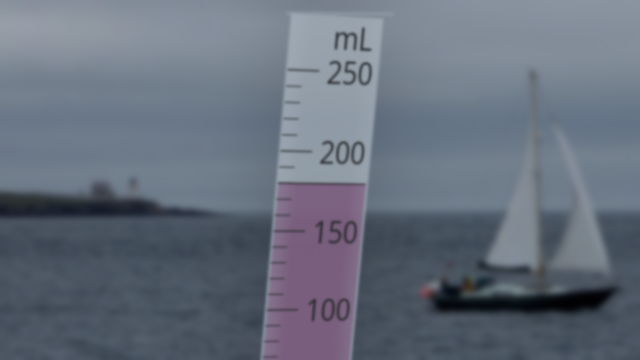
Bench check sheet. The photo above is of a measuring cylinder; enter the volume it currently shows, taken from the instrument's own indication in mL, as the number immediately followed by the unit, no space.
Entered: 180mL
